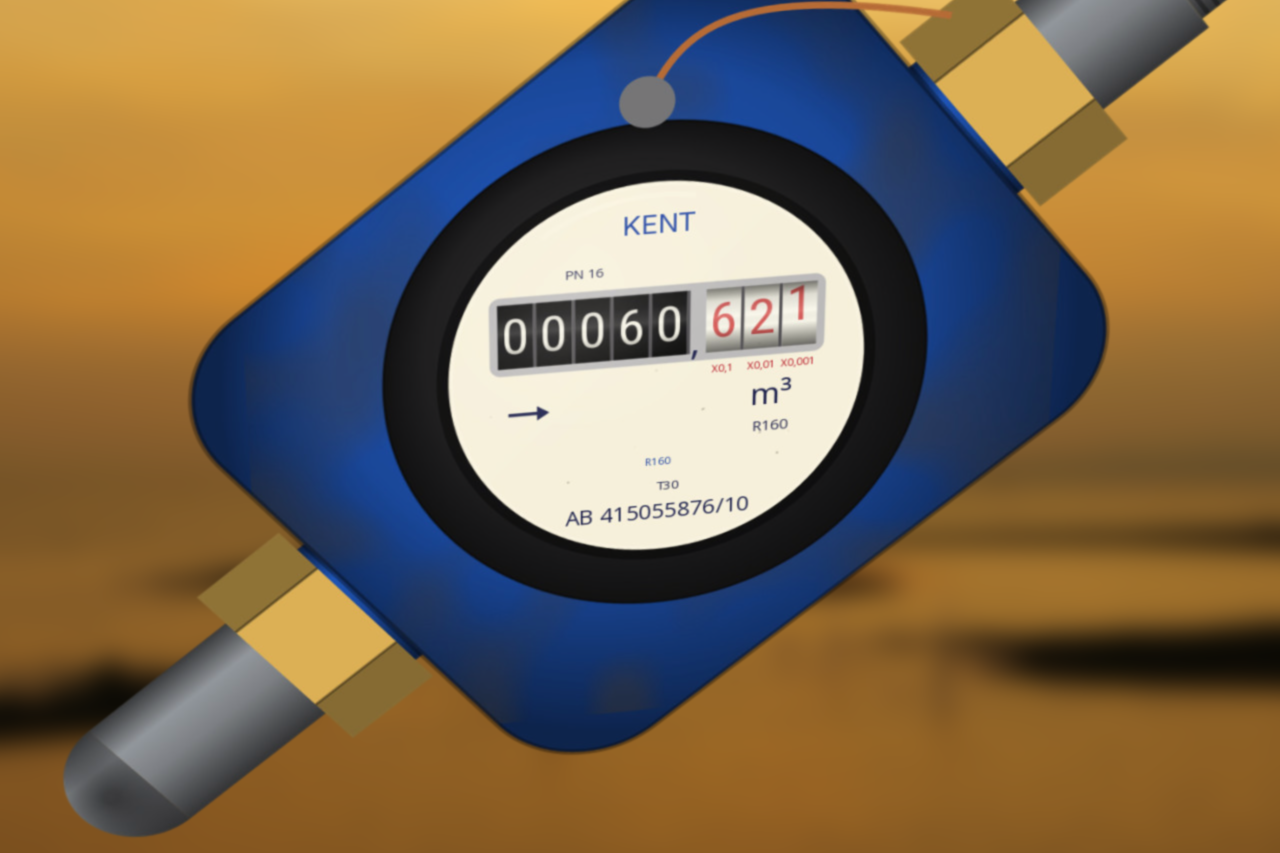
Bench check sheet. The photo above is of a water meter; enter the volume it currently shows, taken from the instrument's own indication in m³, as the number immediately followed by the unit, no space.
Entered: 60.621m³
